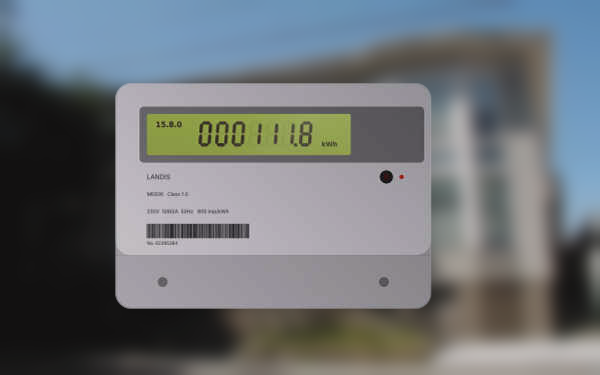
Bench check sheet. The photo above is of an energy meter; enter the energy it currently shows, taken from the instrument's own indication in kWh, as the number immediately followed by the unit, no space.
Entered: 111.8kWh
